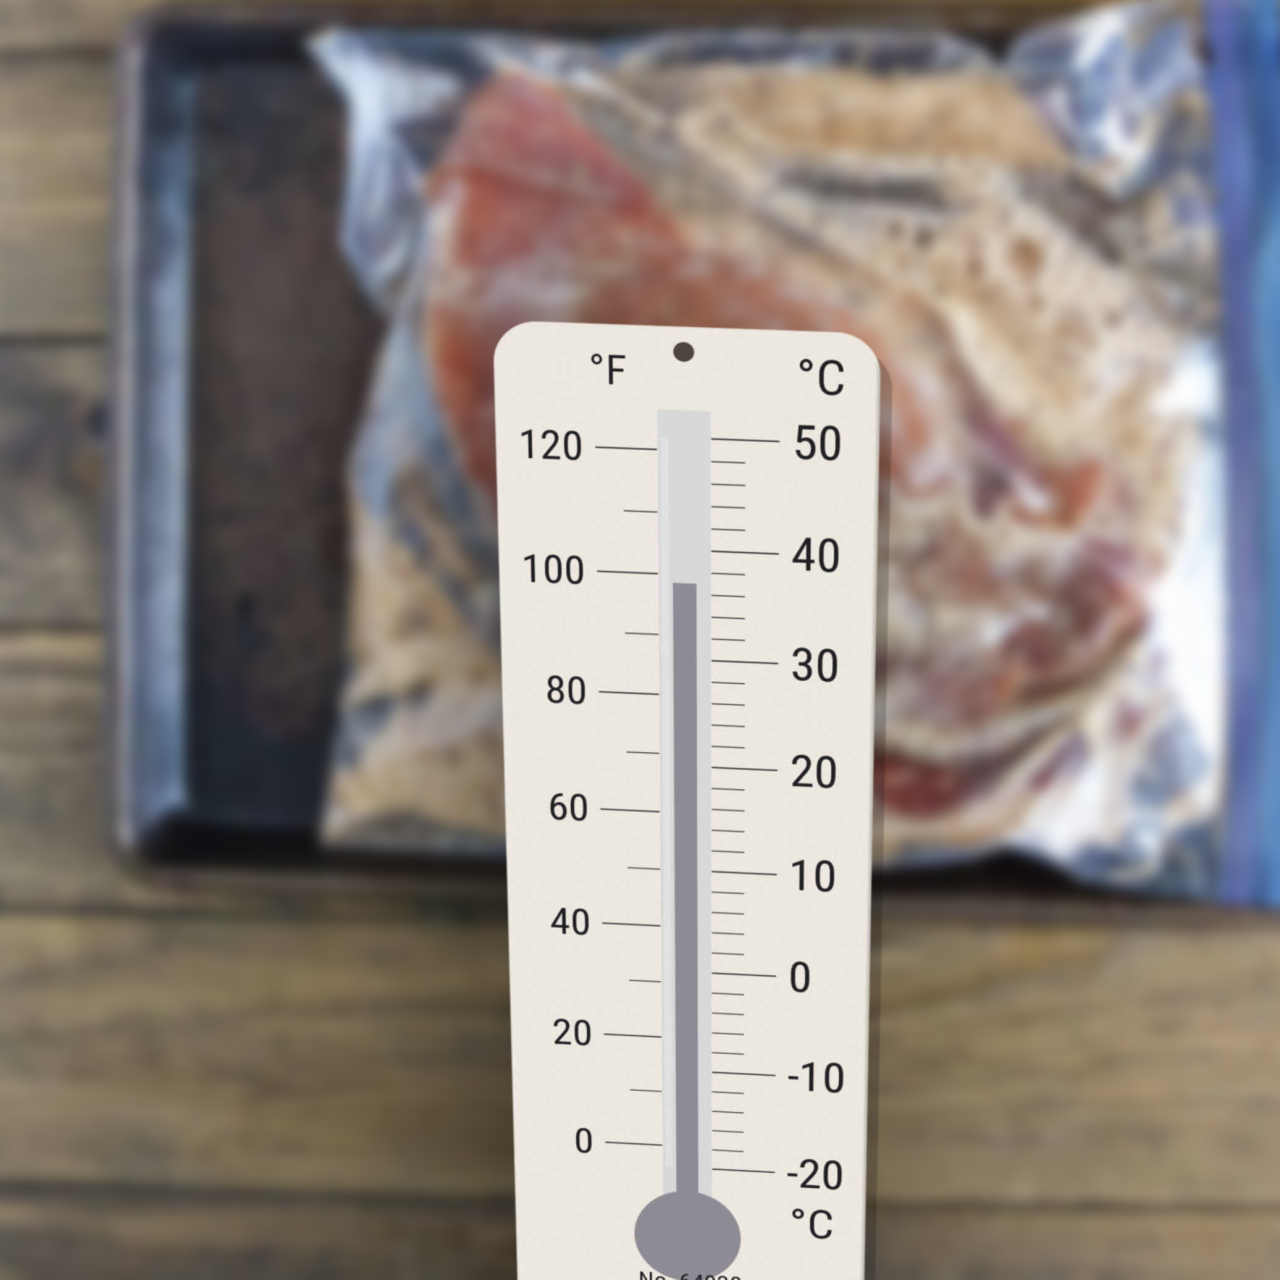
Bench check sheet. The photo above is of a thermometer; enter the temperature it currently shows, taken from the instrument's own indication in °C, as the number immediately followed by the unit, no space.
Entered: 37°C
